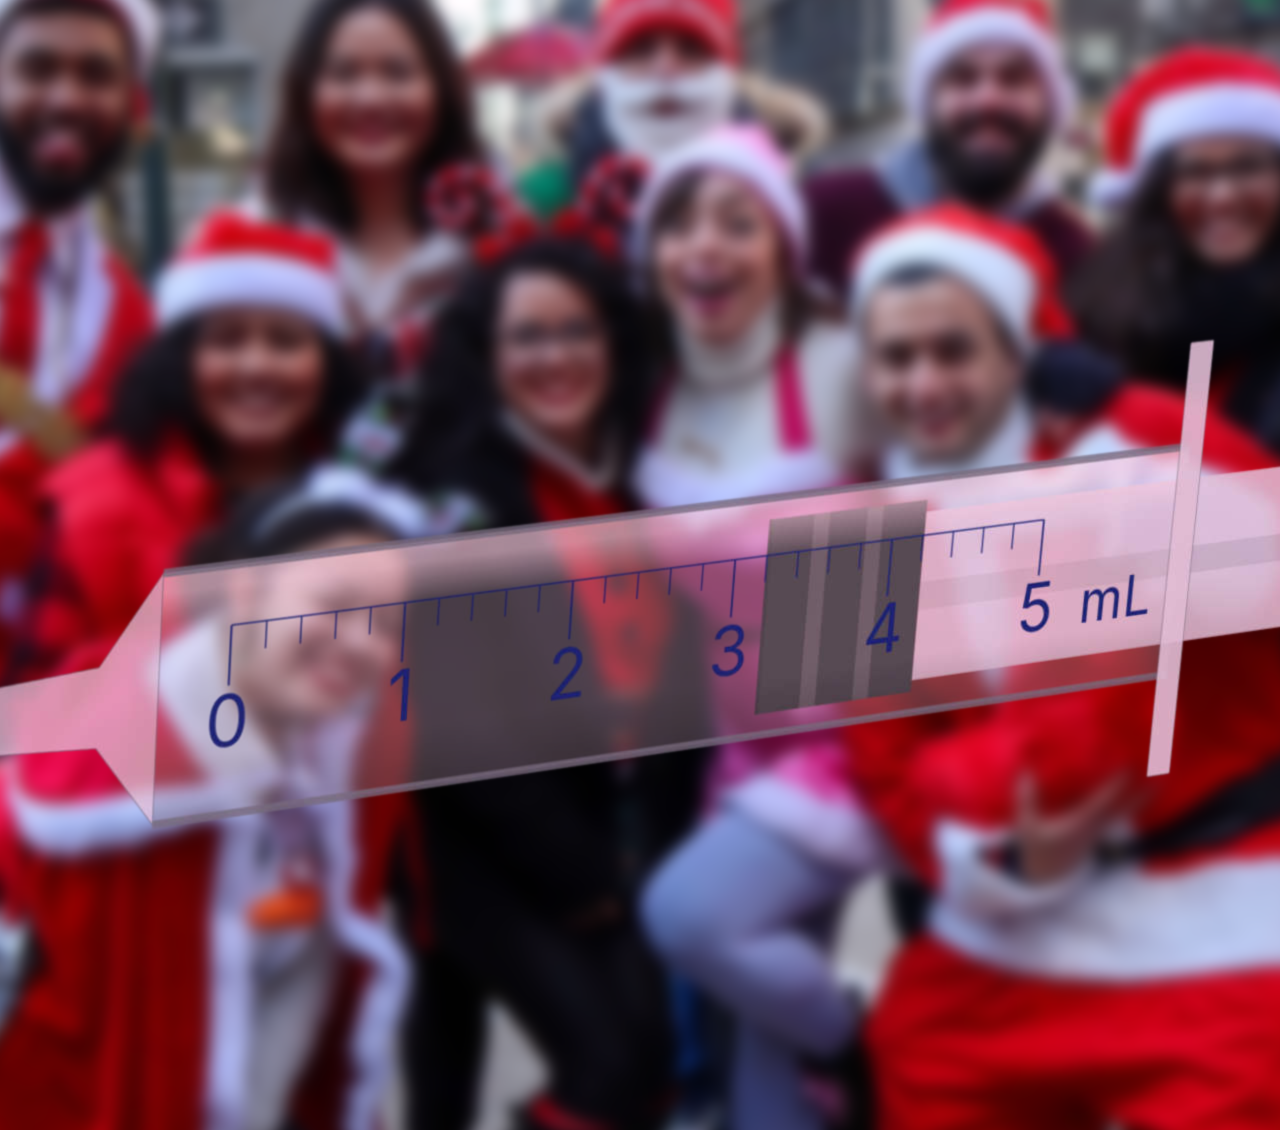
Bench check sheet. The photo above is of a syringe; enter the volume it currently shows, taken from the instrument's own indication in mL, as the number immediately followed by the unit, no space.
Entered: 3.2mL
